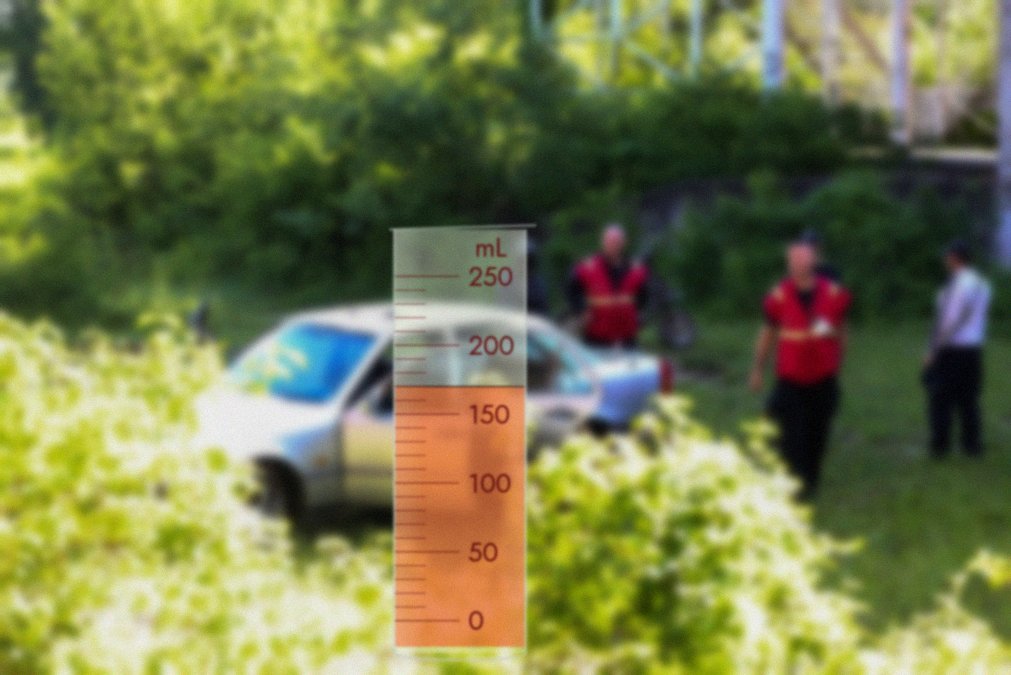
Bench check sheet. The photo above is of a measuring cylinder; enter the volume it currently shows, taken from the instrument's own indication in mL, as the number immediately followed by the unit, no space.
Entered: 170mL
